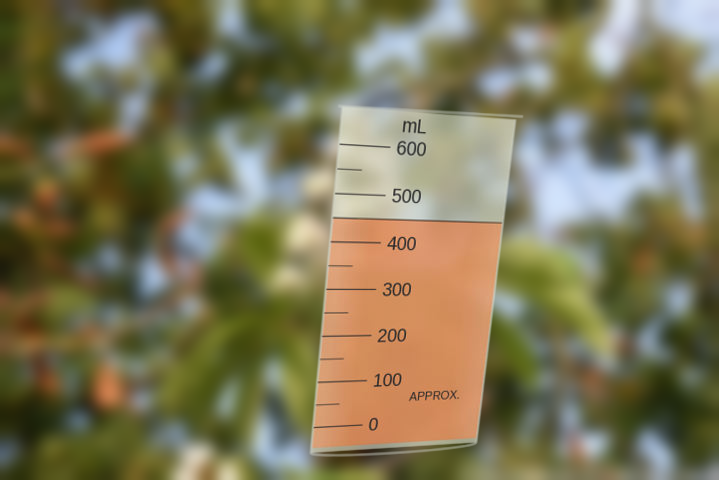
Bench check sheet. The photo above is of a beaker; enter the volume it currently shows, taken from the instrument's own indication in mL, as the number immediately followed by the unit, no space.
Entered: 450mL
